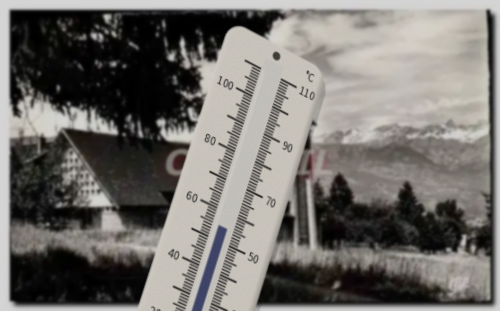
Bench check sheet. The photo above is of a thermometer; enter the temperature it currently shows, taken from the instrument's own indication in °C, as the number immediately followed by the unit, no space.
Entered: 55°C
